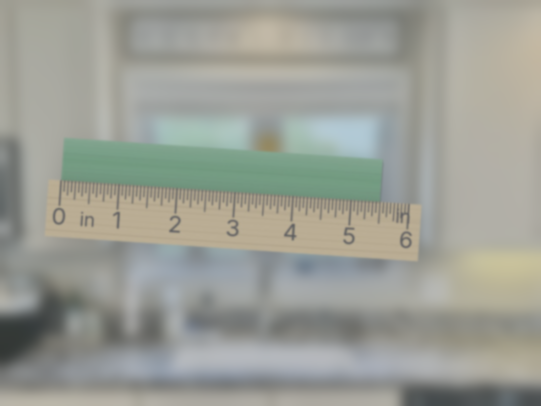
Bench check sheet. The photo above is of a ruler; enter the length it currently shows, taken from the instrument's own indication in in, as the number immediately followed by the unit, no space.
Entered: 5.5in
